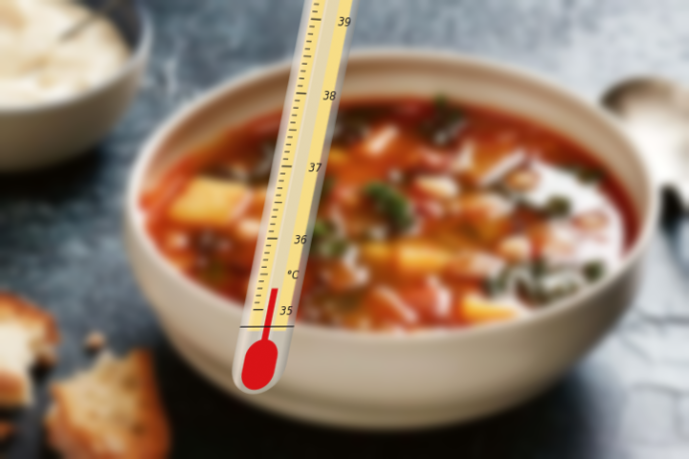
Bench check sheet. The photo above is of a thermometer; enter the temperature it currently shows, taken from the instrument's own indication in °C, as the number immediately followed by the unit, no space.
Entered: 35.3°C
